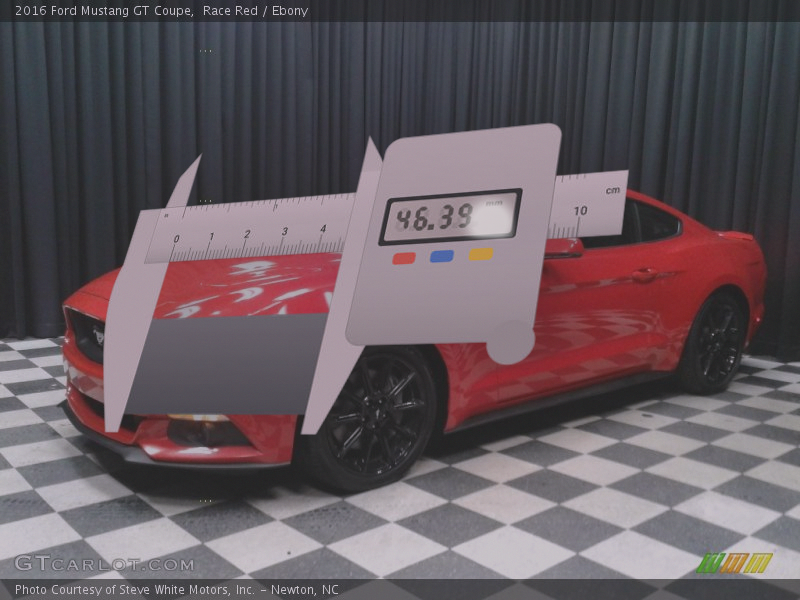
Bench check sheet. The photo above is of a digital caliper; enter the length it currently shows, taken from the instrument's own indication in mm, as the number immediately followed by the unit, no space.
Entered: 46.39mm
